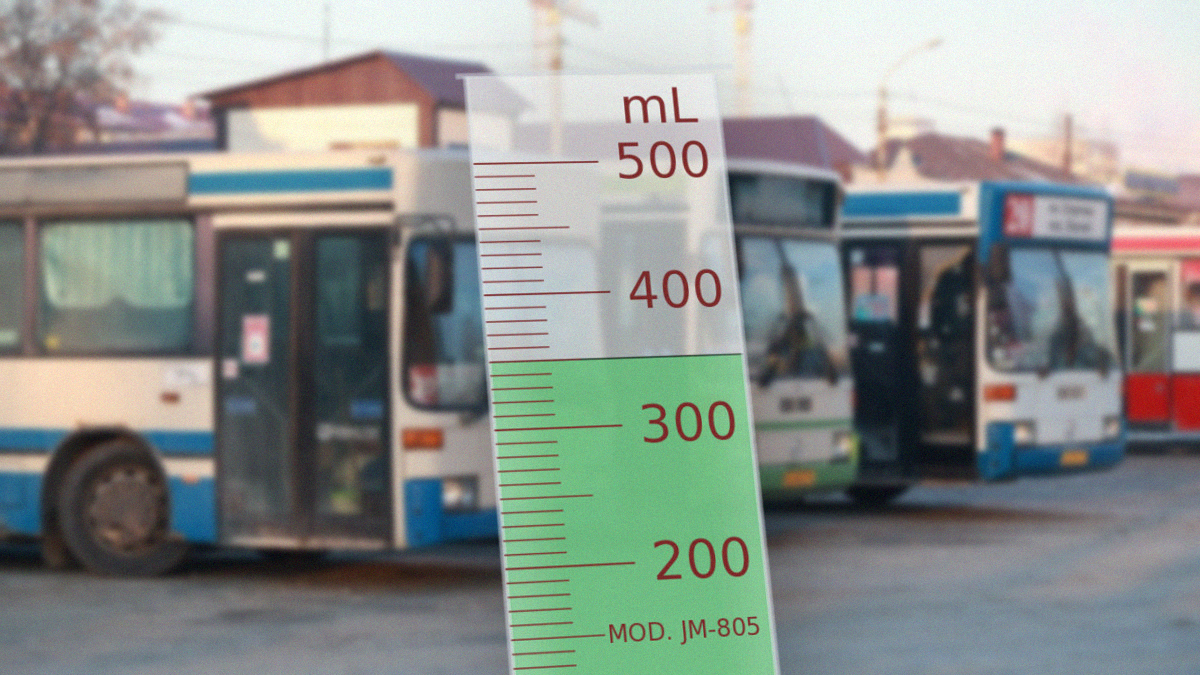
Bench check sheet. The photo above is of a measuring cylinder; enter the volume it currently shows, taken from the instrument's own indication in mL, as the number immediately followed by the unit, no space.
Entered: 350mL
